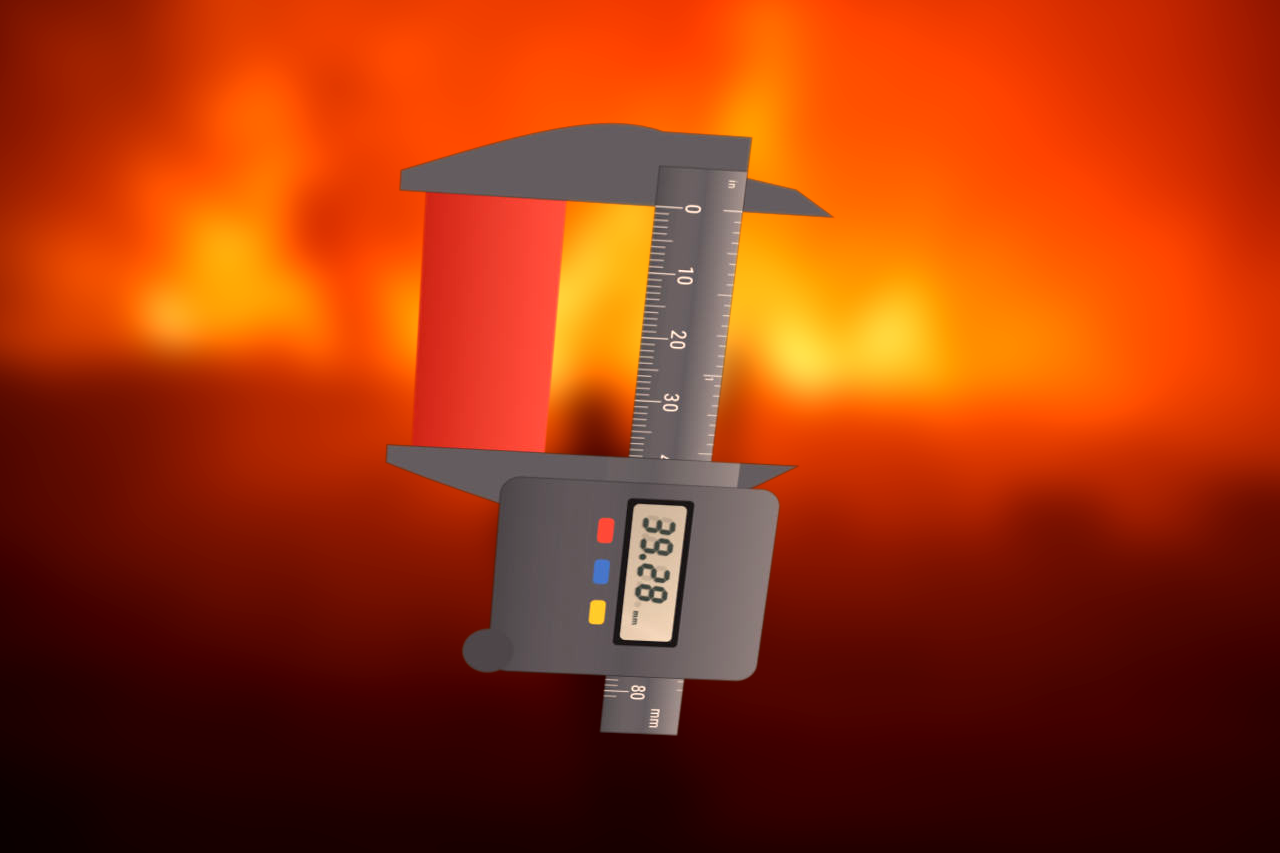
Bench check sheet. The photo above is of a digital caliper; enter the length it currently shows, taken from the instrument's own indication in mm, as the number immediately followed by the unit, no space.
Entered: 39.28mm
